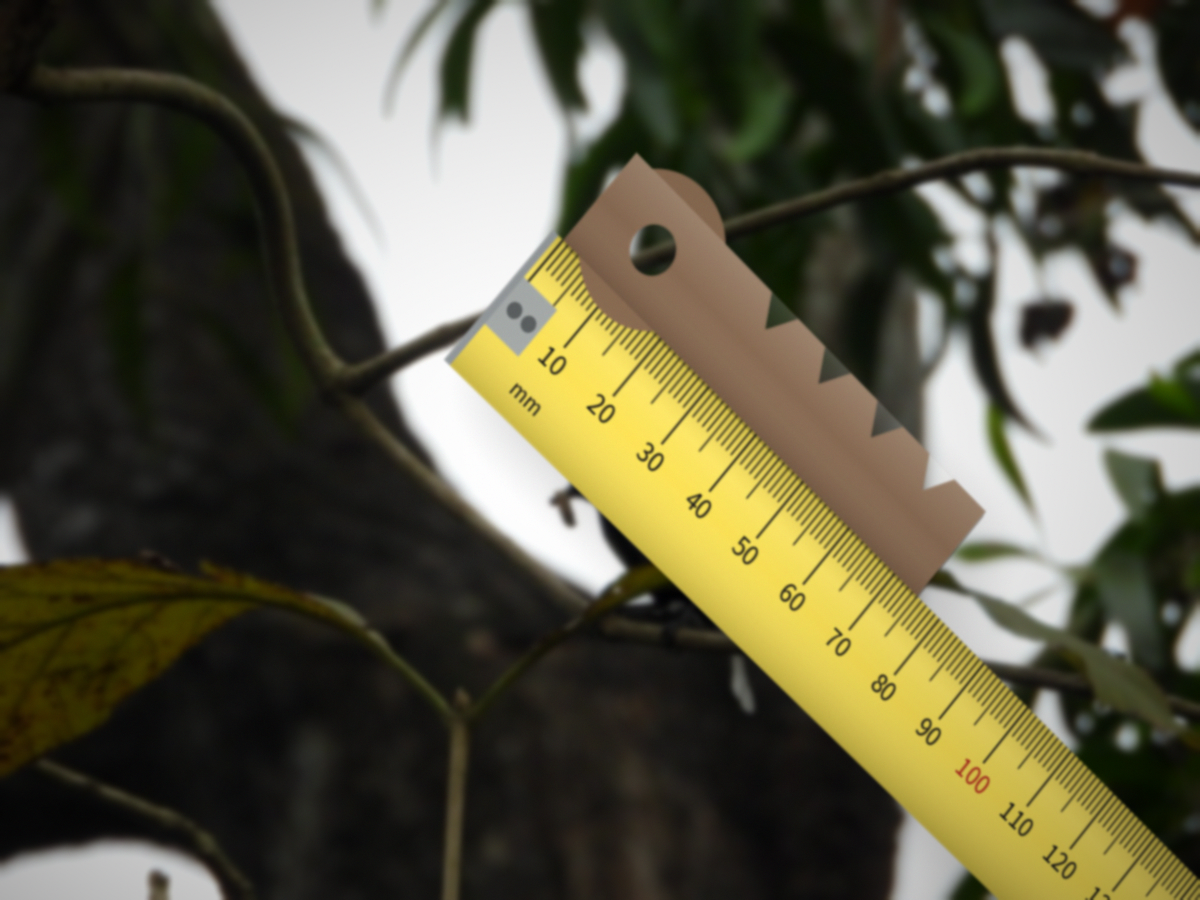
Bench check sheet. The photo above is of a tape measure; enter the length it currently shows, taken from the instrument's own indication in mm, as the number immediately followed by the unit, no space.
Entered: 75mm
